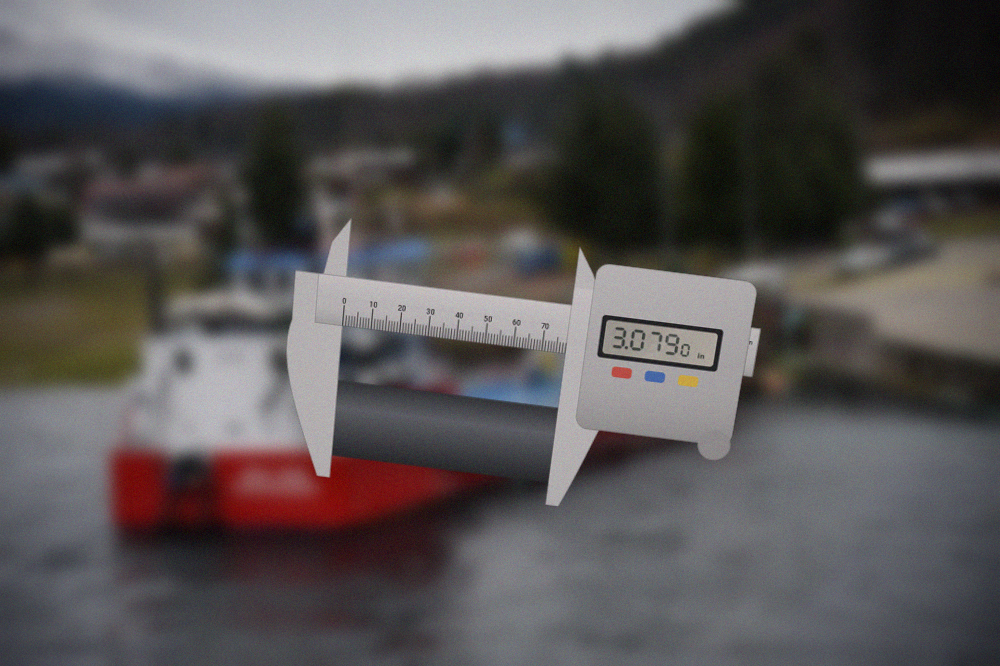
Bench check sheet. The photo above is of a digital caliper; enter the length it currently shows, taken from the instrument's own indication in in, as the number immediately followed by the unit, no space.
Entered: 3.0790in
